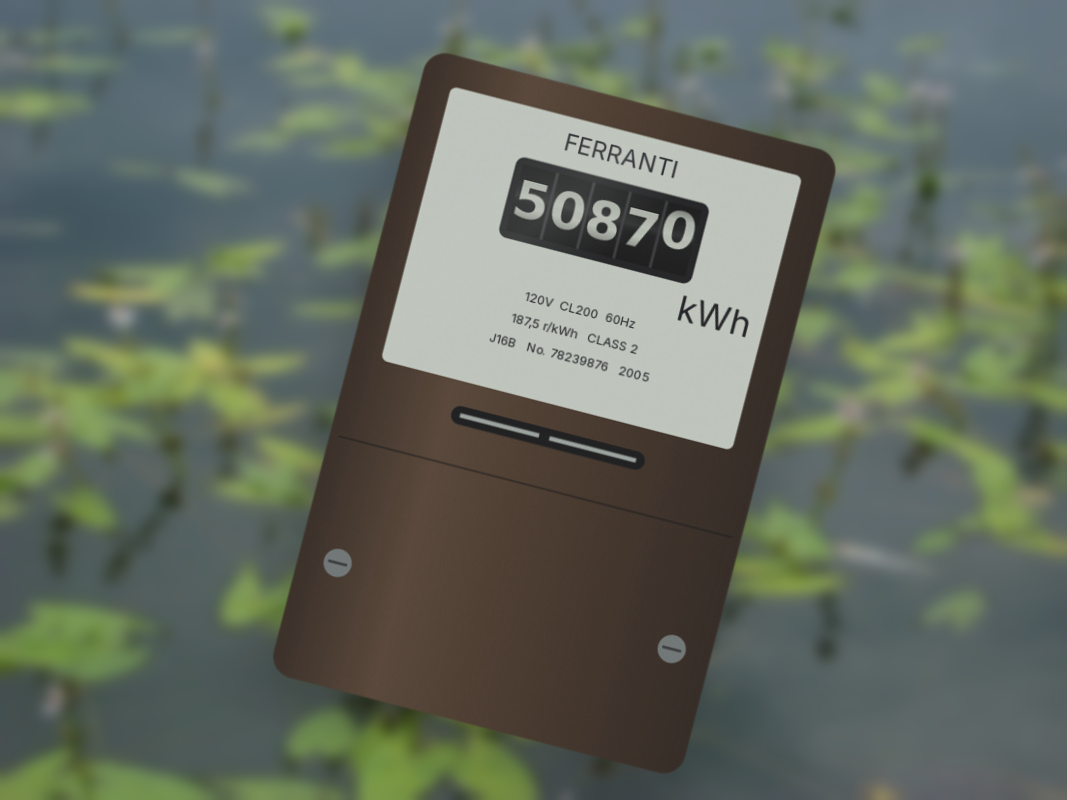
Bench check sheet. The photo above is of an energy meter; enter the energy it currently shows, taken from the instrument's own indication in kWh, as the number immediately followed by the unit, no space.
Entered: 50870kWh
